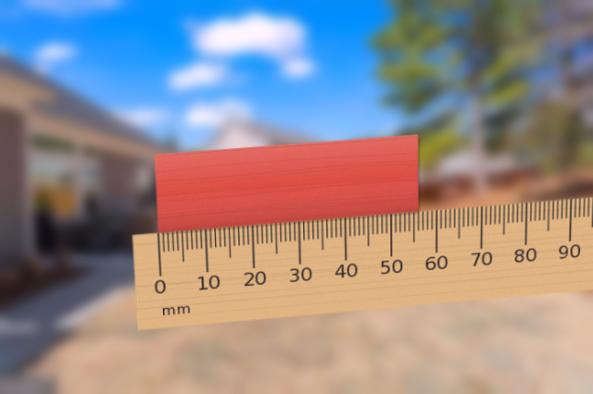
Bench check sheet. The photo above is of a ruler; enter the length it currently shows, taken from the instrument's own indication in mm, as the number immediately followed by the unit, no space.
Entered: 56mm
